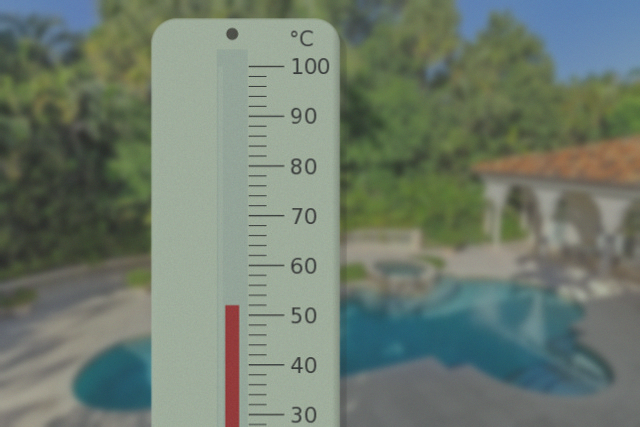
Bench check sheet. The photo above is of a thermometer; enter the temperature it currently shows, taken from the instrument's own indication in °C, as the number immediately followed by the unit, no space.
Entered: 52°C
